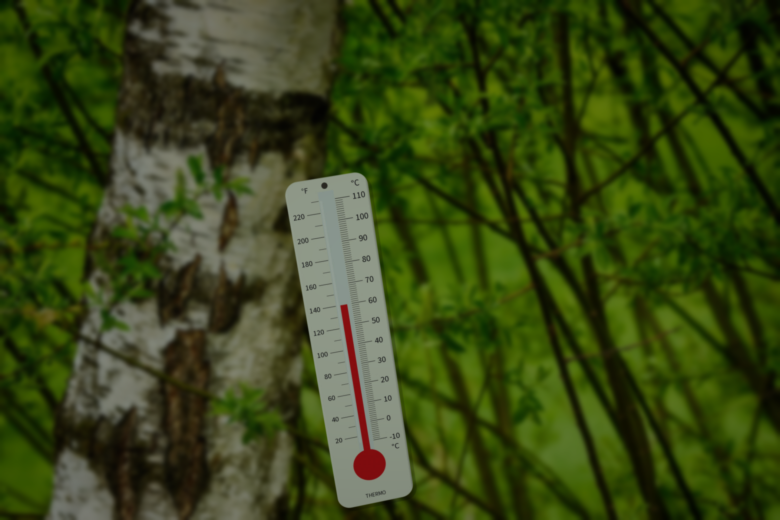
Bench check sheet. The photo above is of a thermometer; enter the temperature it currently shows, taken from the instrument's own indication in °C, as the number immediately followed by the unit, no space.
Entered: 60°C
